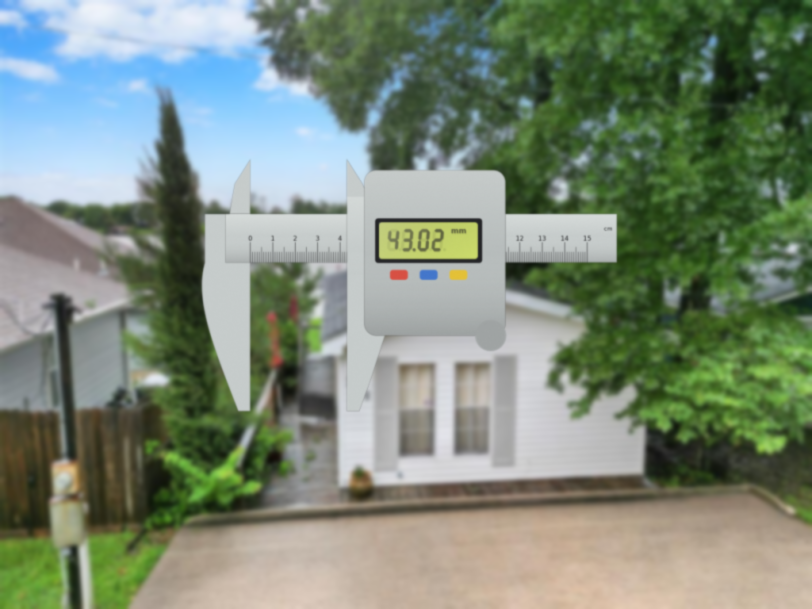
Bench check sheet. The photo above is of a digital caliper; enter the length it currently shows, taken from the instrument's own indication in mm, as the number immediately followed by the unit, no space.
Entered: 43.02mm
